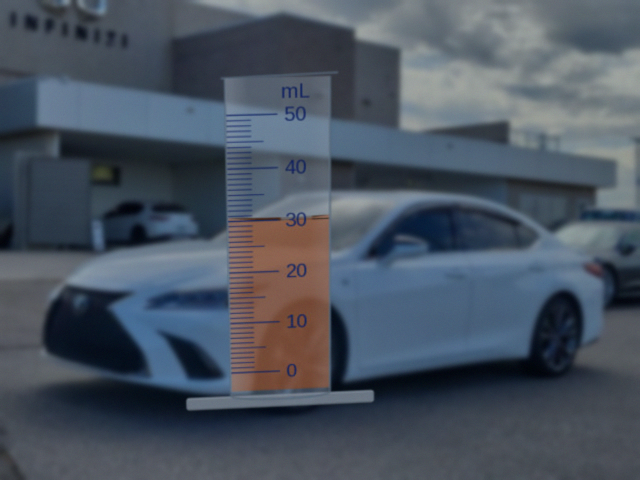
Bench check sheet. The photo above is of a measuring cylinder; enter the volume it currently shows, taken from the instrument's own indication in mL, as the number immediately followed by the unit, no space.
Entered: 30mL
